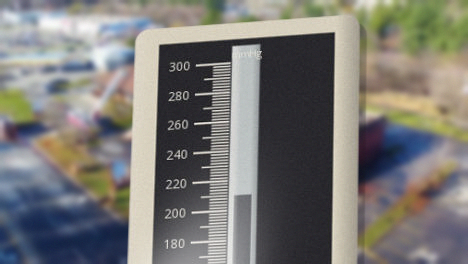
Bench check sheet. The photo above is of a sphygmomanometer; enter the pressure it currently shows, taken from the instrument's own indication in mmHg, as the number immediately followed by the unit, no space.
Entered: 210mmHg
